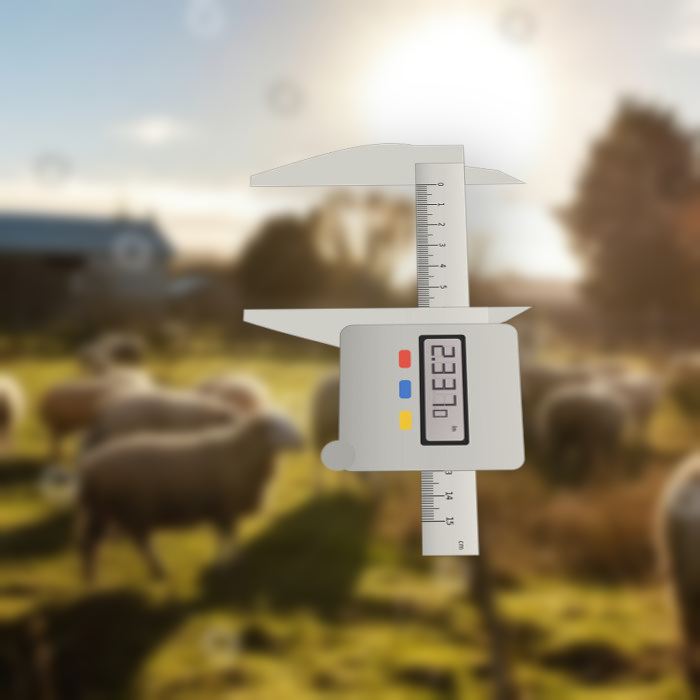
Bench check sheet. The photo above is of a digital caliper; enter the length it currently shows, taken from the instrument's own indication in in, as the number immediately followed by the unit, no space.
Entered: 2.3370in
